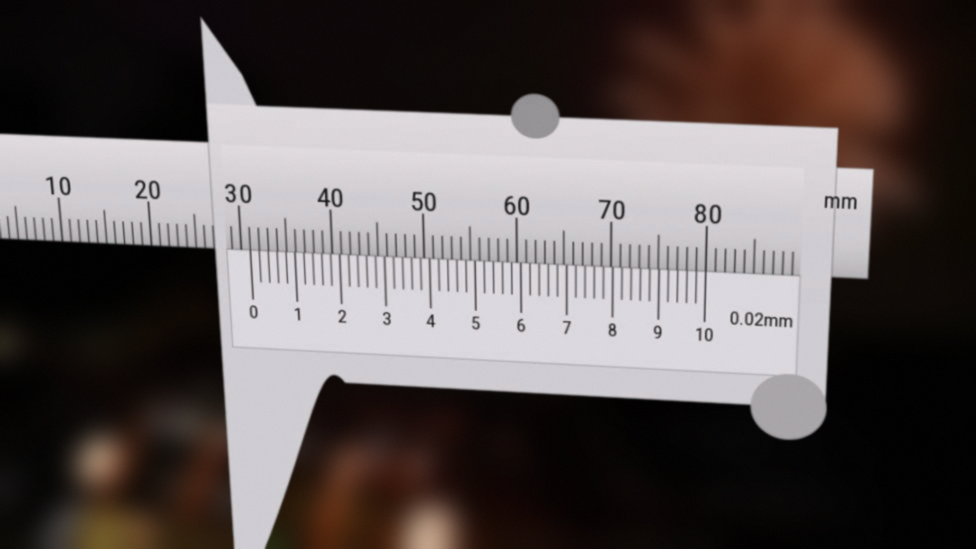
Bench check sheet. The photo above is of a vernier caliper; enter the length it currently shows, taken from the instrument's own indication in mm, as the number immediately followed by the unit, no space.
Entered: 31.0mm
